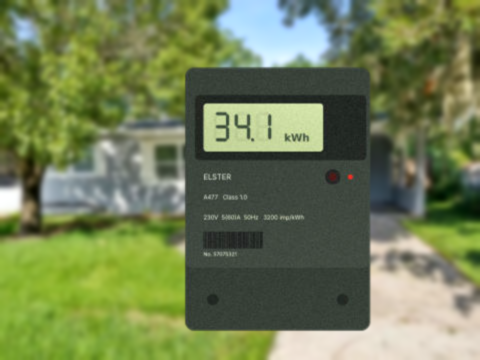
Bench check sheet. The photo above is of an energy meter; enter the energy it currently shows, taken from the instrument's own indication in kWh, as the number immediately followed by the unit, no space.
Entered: 34.1kWh
